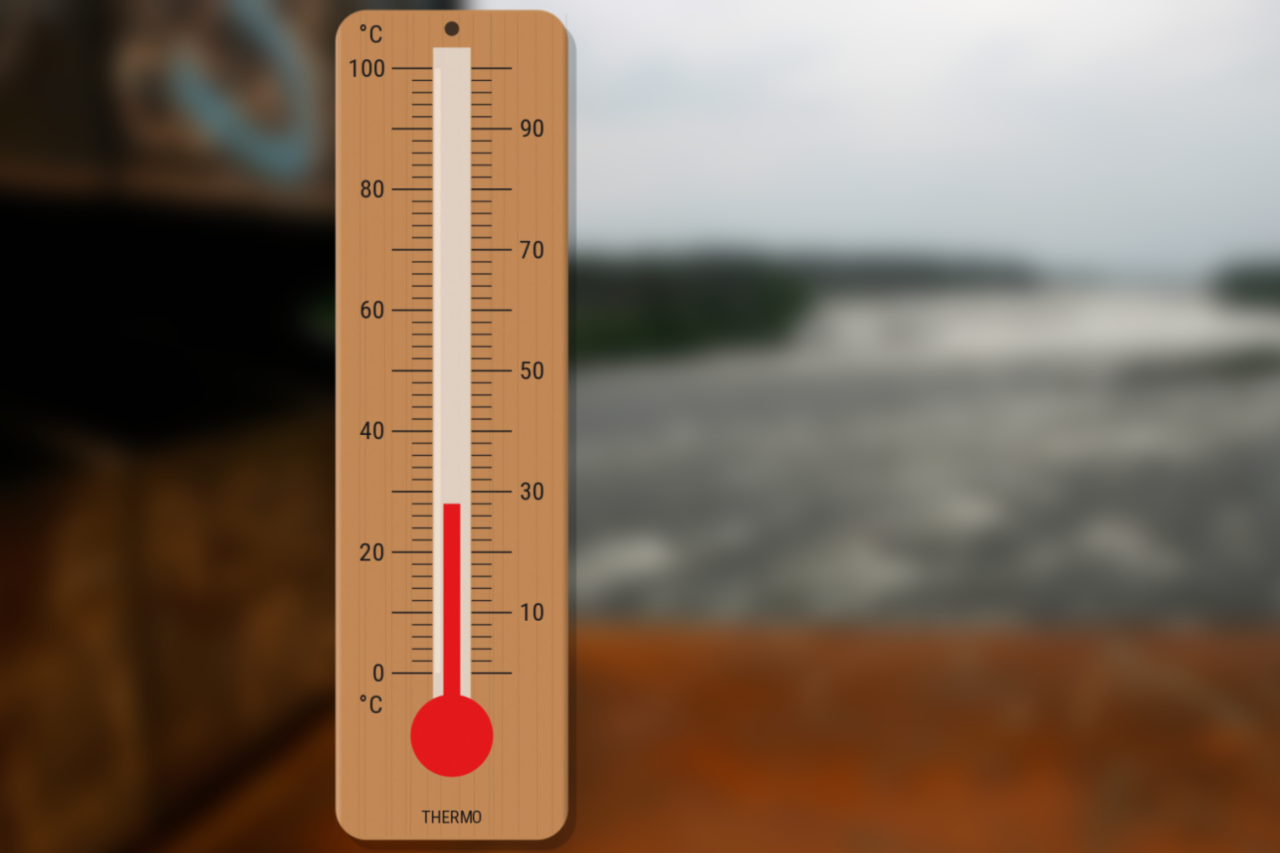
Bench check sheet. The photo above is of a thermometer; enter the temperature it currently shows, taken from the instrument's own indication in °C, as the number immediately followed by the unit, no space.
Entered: 28°C
